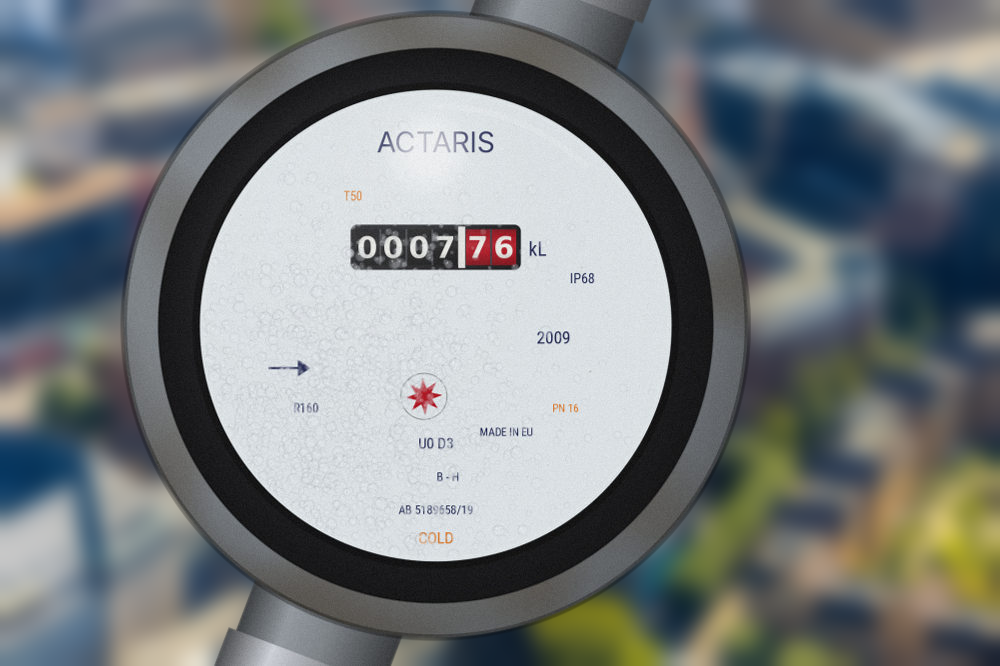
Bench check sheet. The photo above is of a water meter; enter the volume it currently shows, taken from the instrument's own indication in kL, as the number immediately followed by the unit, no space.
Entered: 7.76kL
